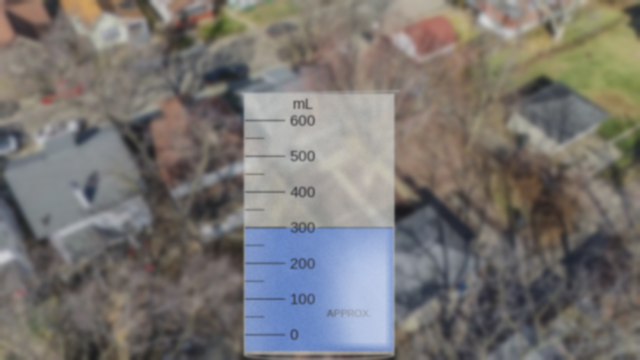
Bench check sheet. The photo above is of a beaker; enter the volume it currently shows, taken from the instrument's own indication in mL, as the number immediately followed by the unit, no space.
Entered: 300mL
